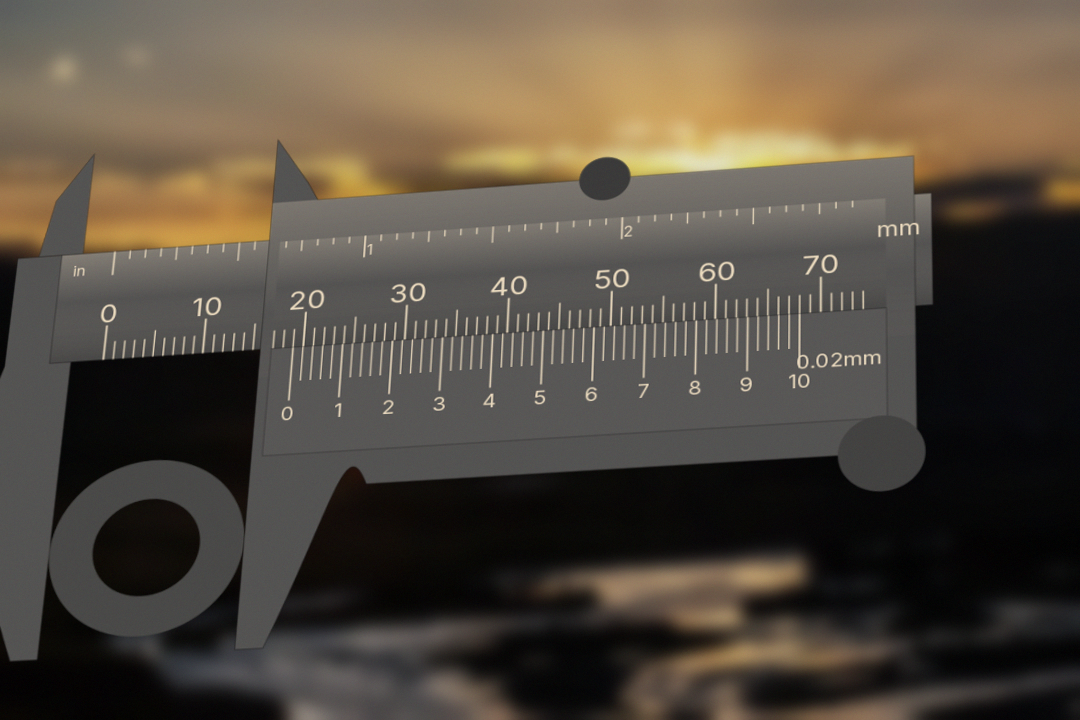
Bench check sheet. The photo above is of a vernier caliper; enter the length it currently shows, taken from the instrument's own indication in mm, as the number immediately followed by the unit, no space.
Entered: 19.0mm
